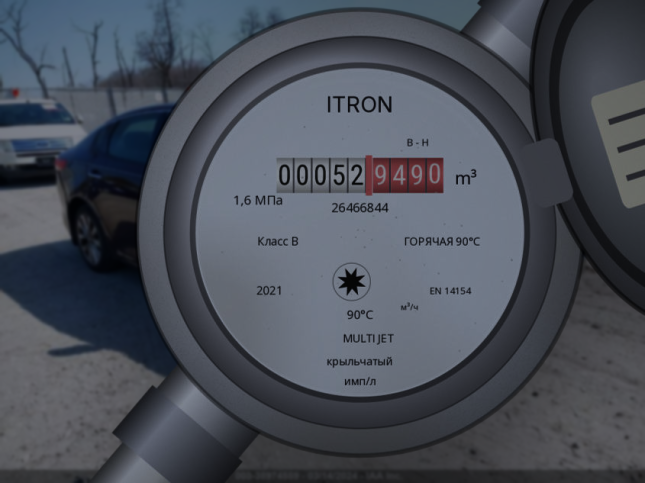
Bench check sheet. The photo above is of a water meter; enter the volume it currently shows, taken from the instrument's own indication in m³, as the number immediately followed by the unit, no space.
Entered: 52.9490m³
